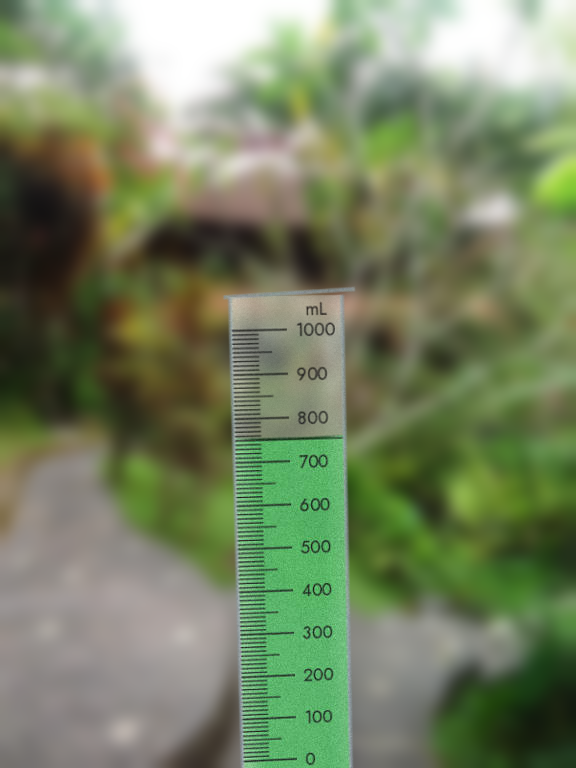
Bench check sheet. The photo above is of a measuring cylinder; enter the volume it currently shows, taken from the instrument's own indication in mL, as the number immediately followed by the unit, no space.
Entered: 750mL
